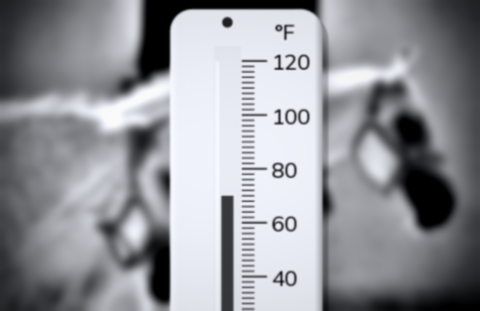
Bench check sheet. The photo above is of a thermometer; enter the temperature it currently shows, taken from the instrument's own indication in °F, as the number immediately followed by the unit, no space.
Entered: 70°F
